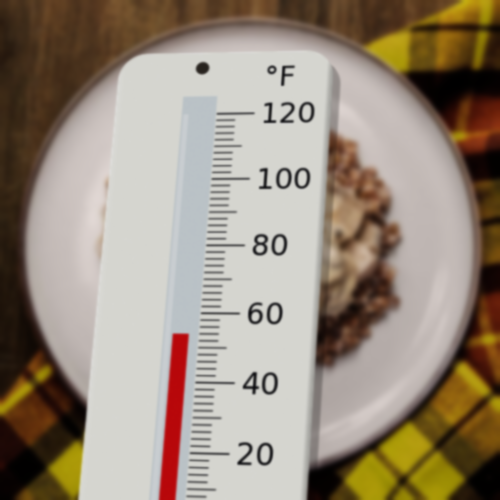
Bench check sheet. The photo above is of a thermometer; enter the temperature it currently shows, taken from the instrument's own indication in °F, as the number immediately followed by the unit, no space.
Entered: 54°F
